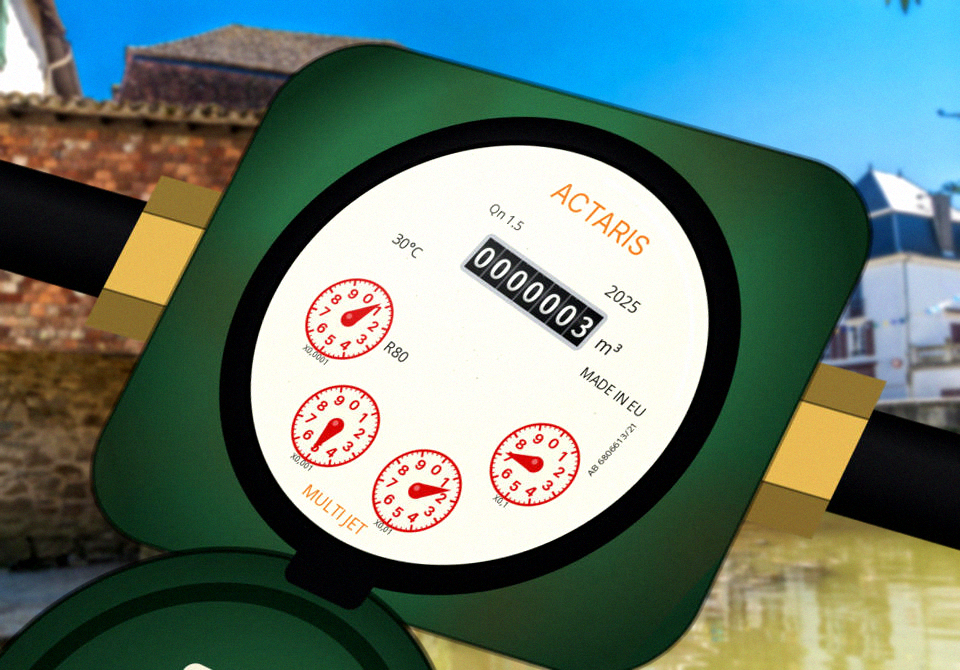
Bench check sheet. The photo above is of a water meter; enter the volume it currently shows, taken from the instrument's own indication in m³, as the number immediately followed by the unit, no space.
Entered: 3.7150m³
